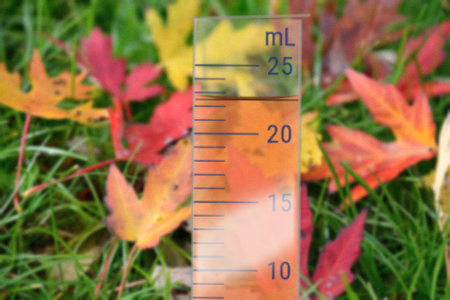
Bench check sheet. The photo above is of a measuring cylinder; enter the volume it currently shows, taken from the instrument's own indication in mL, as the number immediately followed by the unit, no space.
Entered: 22.5mL
